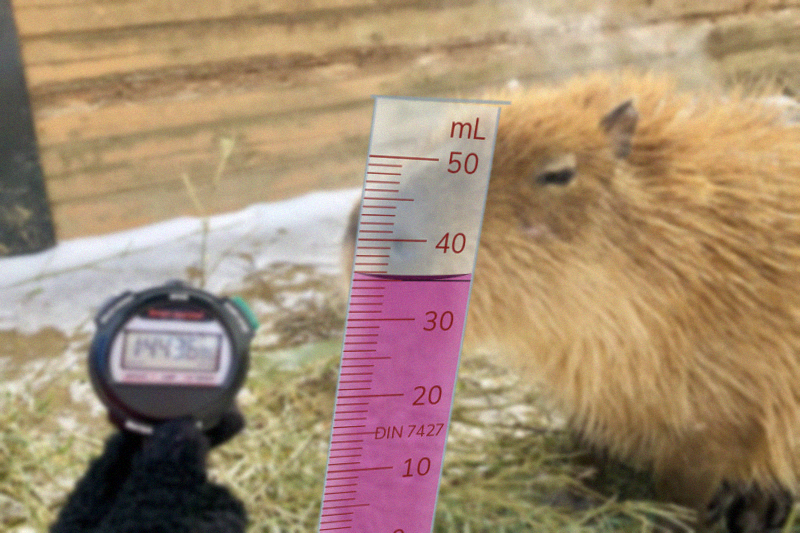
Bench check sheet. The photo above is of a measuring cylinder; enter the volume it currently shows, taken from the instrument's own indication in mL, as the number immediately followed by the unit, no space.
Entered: 35mL
